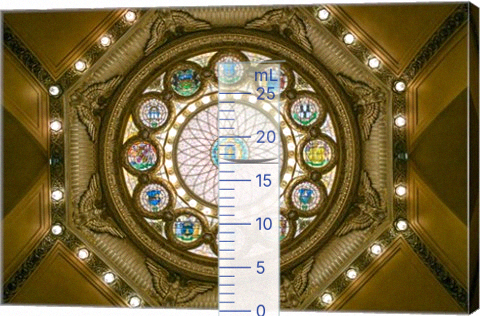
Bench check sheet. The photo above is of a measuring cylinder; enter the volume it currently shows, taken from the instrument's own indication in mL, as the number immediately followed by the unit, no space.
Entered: 17mL
